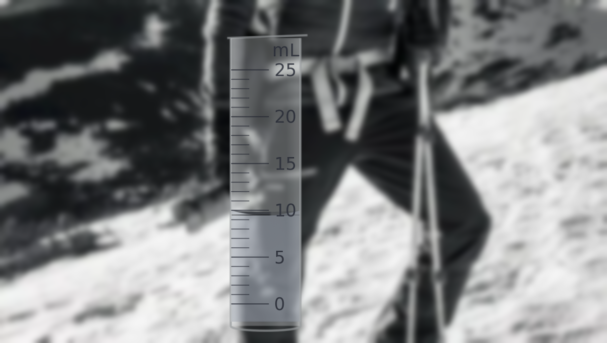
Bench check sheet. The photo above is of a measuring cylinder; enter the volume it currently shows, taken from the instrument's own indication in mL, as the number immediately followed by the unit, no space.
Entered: 9.5mL
